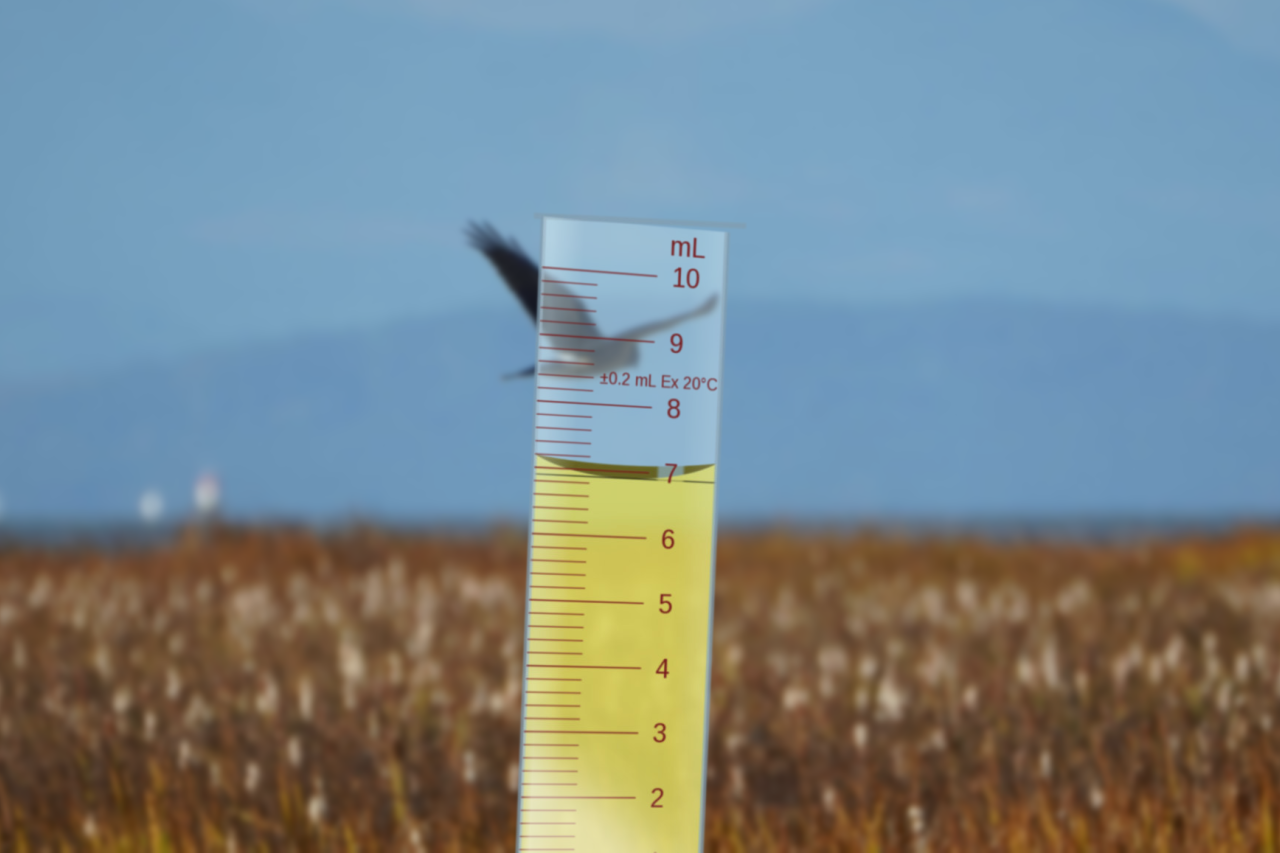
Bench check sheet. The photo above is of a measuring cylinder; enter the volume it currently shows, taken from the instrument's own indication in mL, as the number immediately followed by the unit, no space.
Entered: 6.9mL
